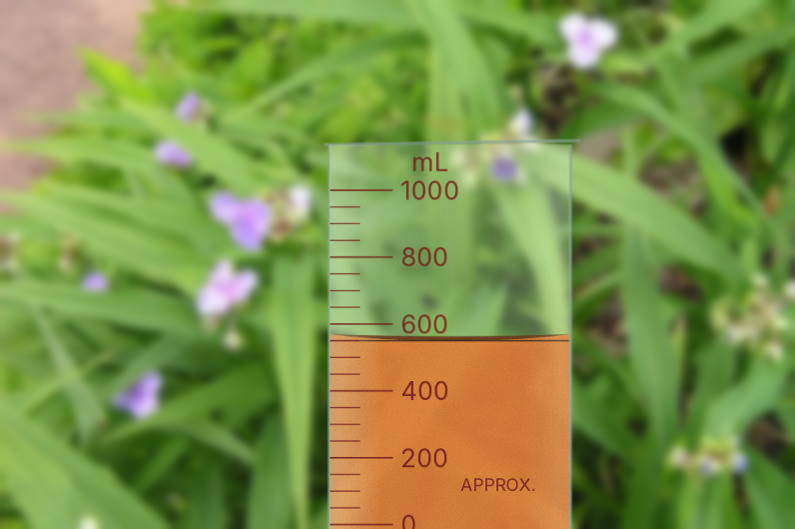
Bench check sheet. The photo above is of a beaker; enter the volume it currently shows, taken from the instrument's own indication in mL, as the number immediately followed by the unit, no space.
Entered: 550mL
